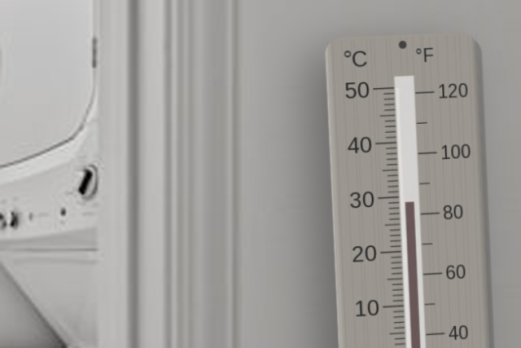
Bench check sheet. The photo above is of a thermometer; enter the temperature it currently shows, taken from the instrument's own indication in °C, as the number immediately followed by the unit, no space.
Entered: 29°C
